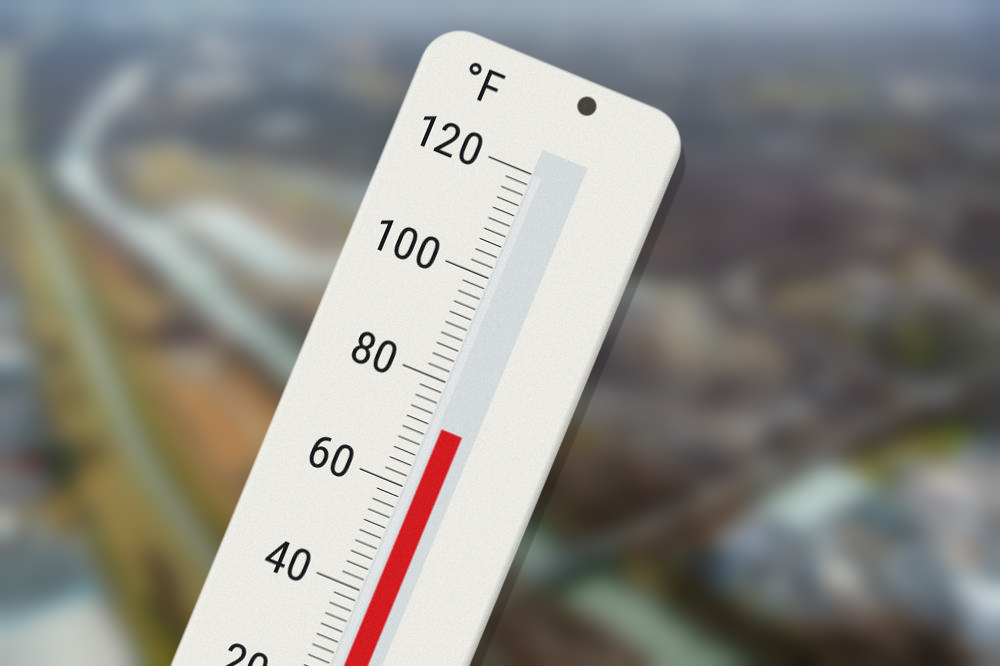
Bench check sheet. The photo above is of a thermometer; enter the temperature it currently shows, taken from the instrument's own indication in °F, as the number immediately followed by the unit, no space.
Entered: 72°F
